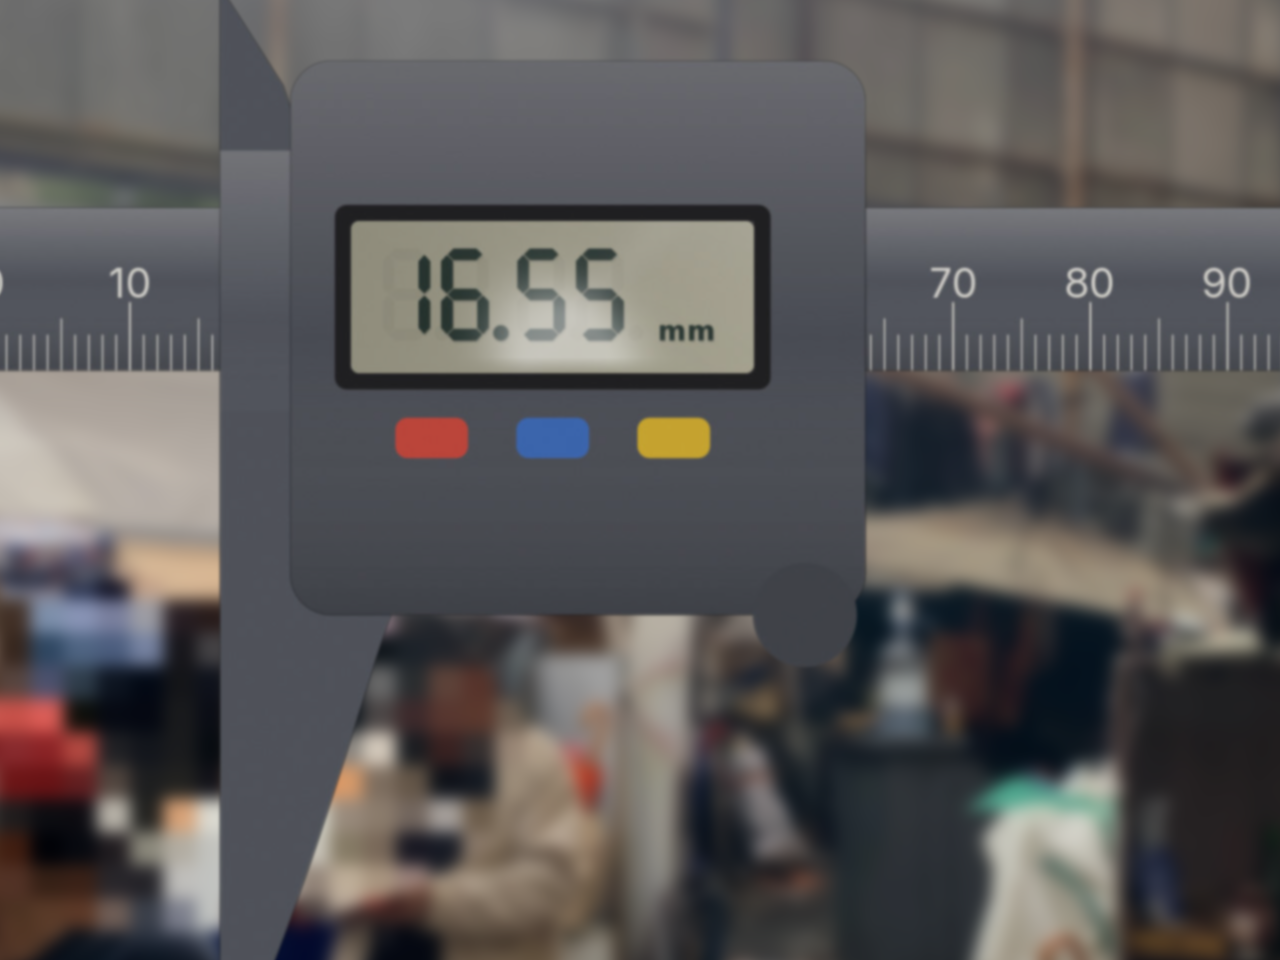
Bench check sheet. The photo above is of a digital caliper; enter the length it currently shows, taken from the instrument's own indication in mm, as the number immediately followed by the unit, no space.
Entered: 16.55mm
